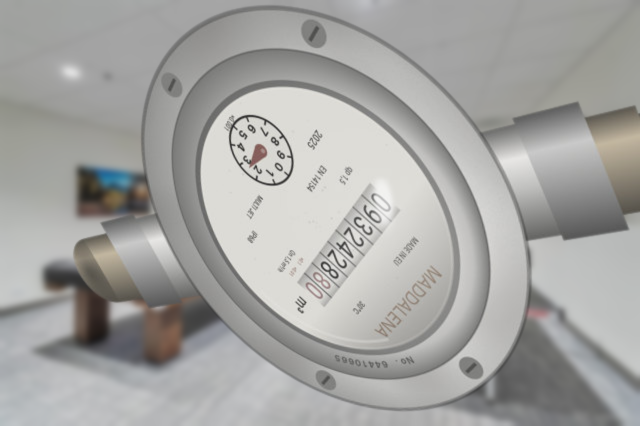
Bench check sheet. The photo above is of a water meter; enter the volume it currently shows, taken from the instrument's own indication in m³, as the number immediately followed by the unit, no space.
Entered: 932428.802m³
